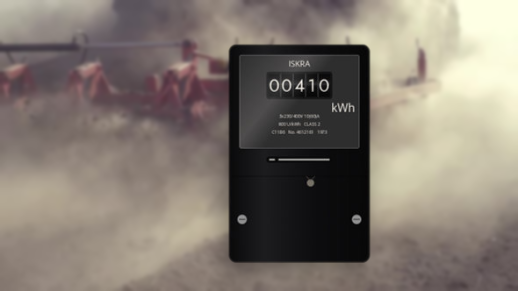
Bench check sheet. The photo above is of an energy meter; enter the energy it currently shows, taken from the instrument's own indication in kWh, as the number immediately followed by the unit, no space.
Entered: 410kWh
